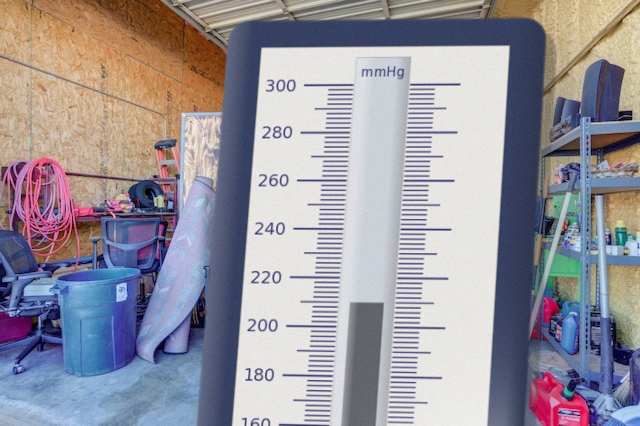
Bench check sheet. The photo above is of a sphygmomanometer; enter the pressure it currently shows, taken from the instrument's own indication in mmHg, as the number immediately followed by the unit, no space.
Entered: 210mmHg
